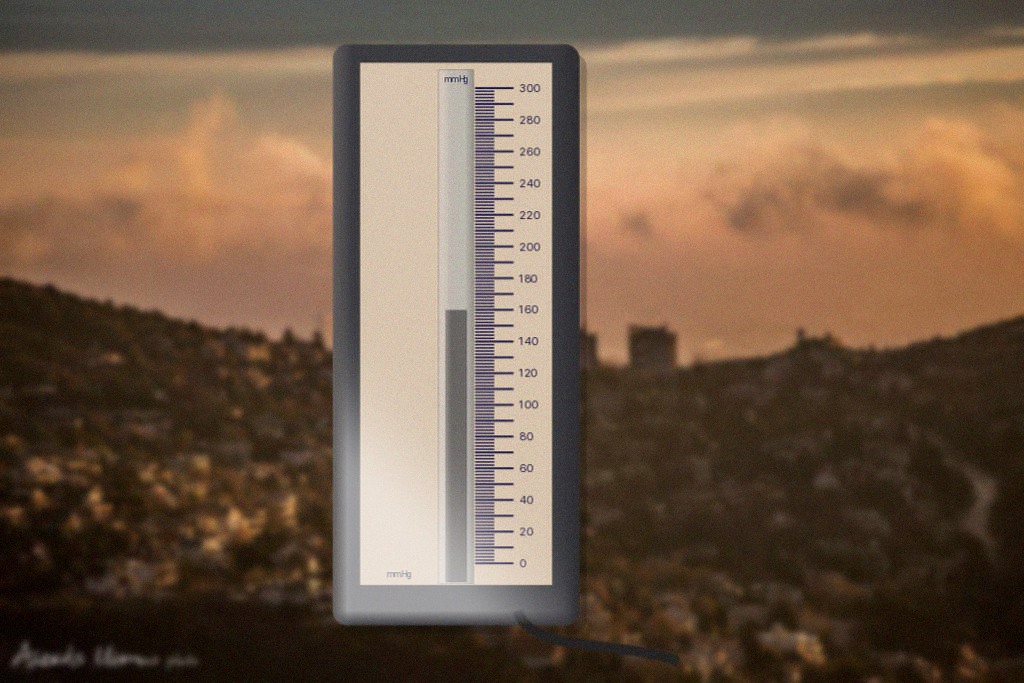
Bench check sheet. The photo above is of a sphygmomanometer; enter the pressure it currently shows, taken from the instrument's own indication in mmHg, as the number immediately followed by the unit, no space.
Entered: 160mmHg
